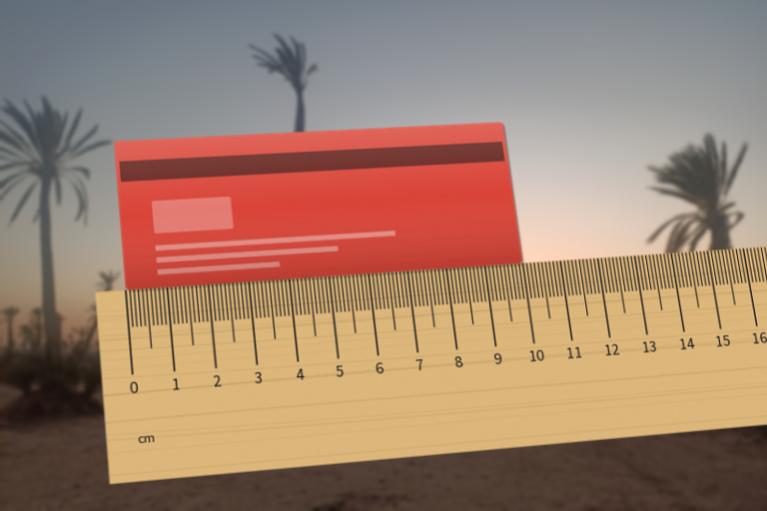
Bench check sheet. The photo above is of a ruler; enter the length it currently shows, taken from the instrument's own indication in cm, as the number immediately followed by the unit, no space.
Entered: 10cm
